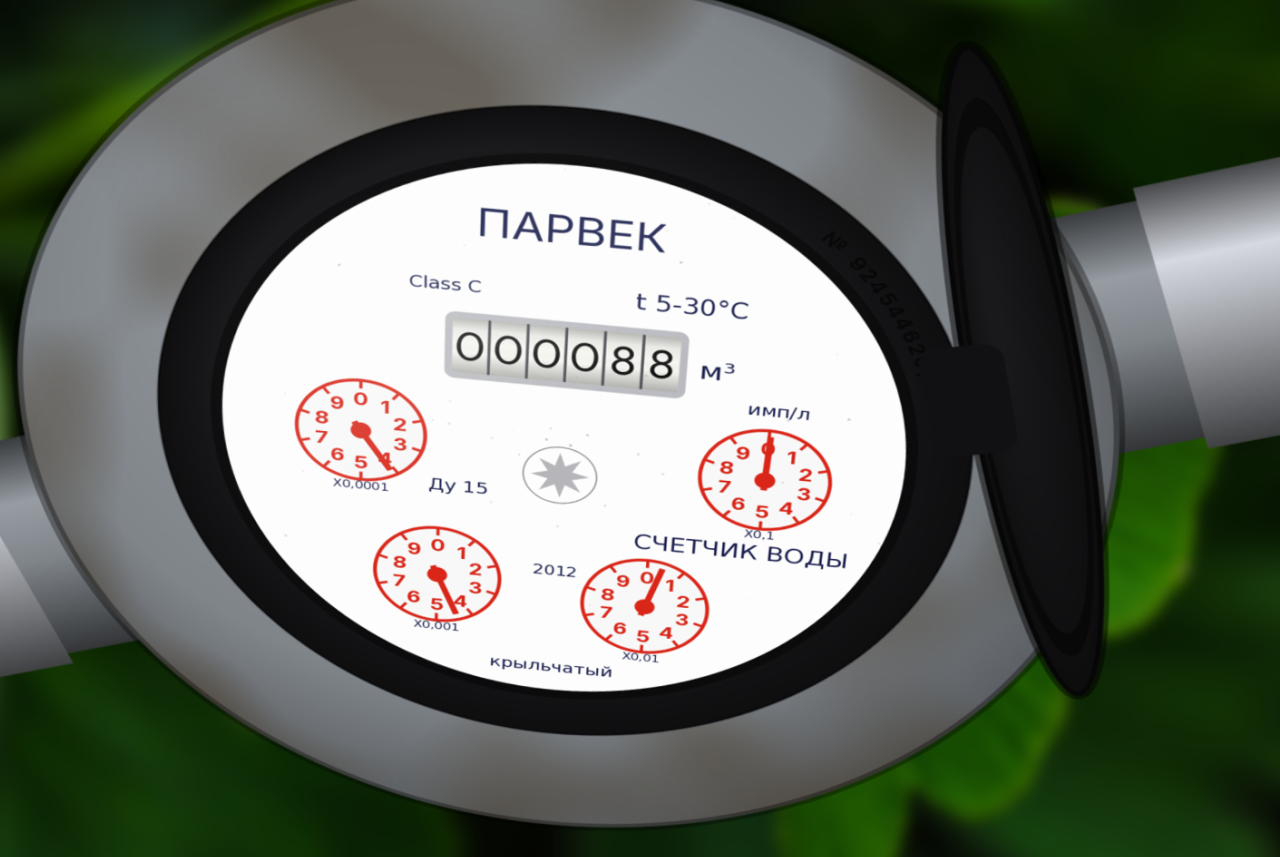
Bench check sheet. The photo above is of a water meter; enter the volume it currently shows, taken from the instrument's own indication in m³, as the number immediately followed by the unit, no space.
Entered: 88.0044m³
